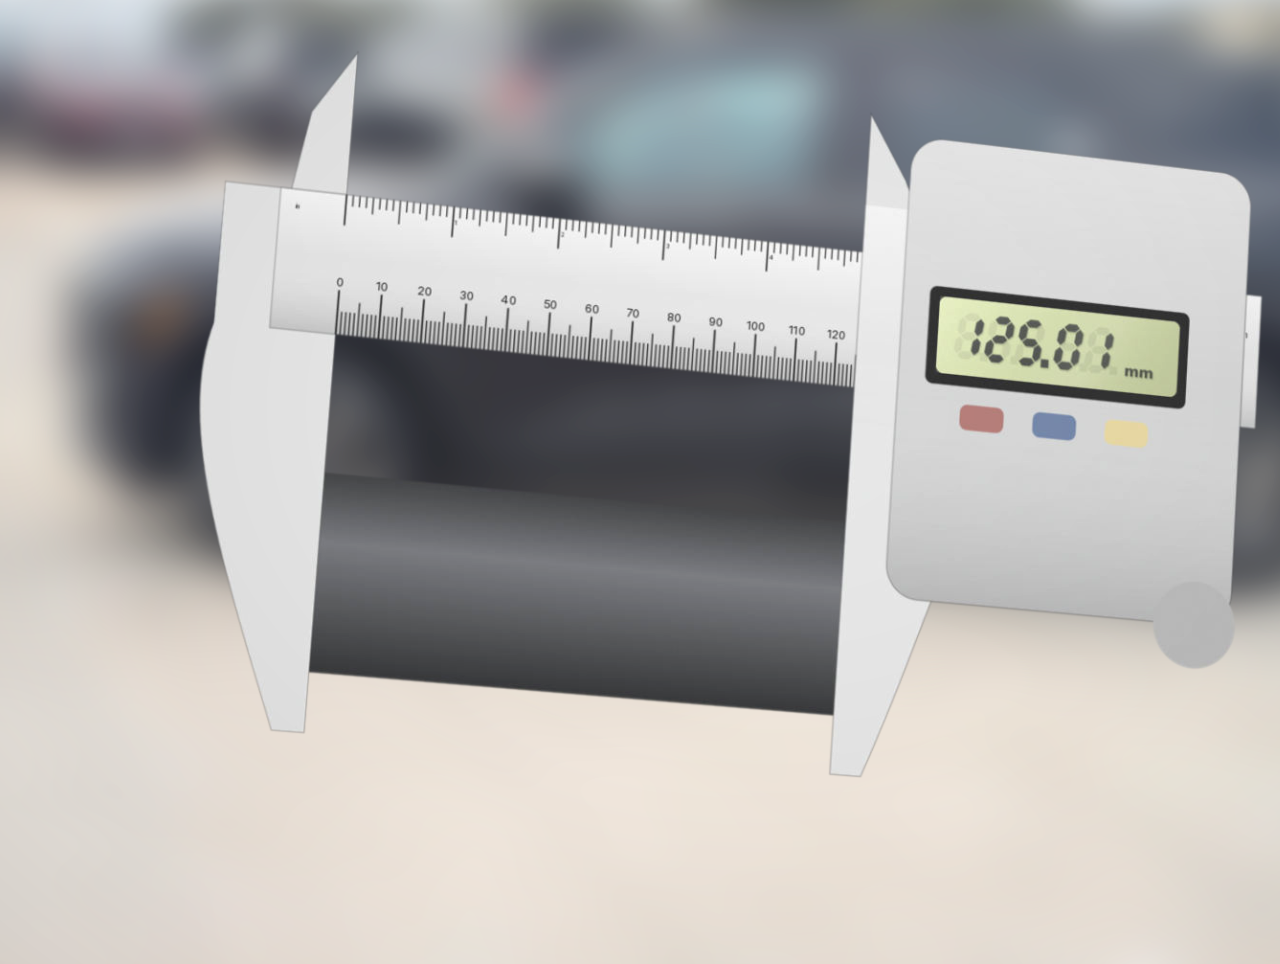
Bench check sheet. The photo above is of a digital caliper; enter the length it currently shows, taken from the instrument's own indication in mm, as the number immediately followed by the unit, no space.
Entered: 125.01mm
